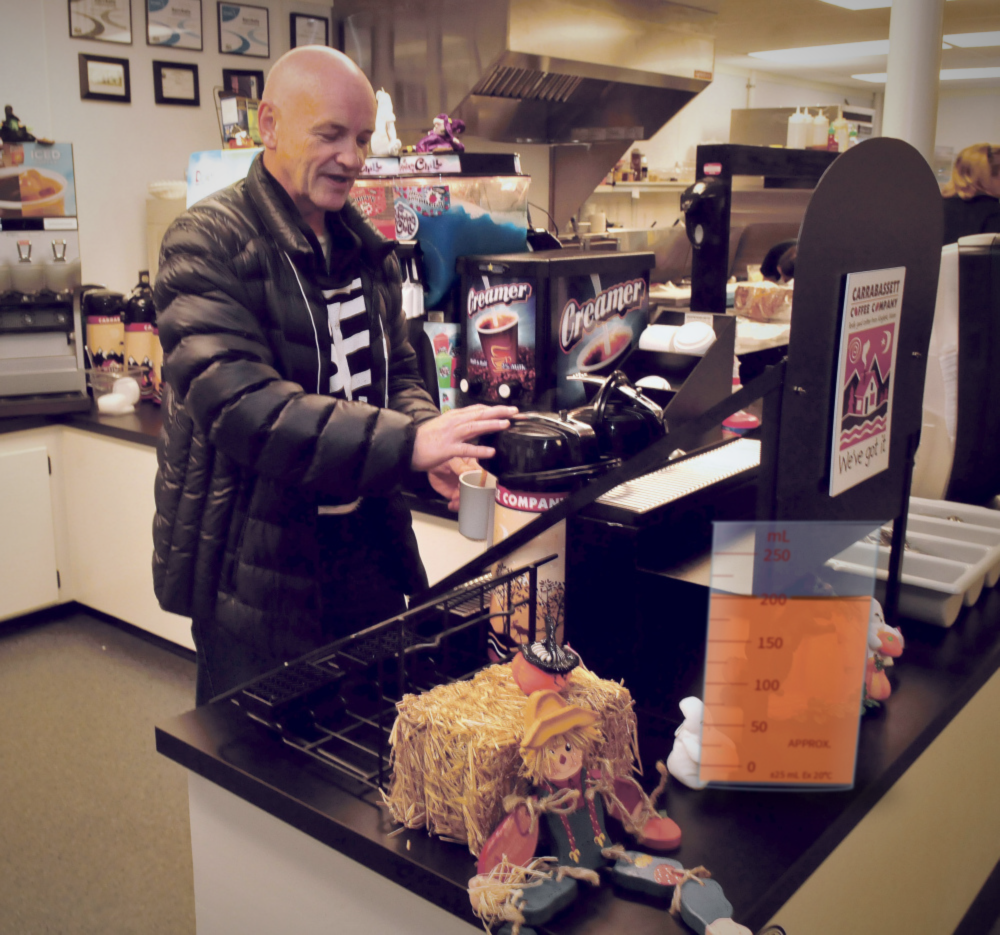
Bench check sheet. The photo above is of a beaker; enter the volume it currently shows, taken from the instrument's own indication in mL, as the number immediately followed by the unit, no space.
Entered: 200mL
